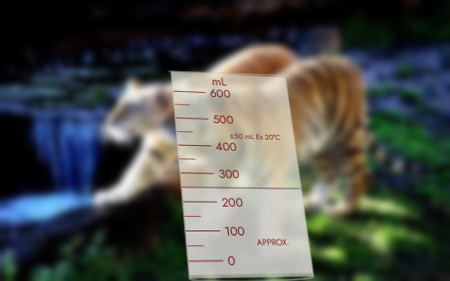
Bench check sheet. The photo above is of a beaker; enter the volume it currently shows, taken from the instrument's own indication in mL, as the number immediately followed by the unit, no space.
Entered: 250mL
